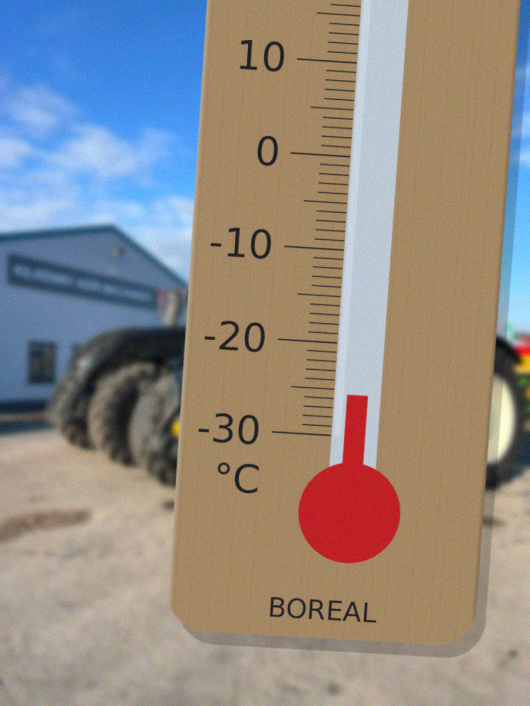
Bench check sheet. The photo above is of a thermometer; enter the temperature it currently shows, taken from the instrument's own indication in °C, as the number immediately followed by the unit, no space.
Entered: -25.5°C
